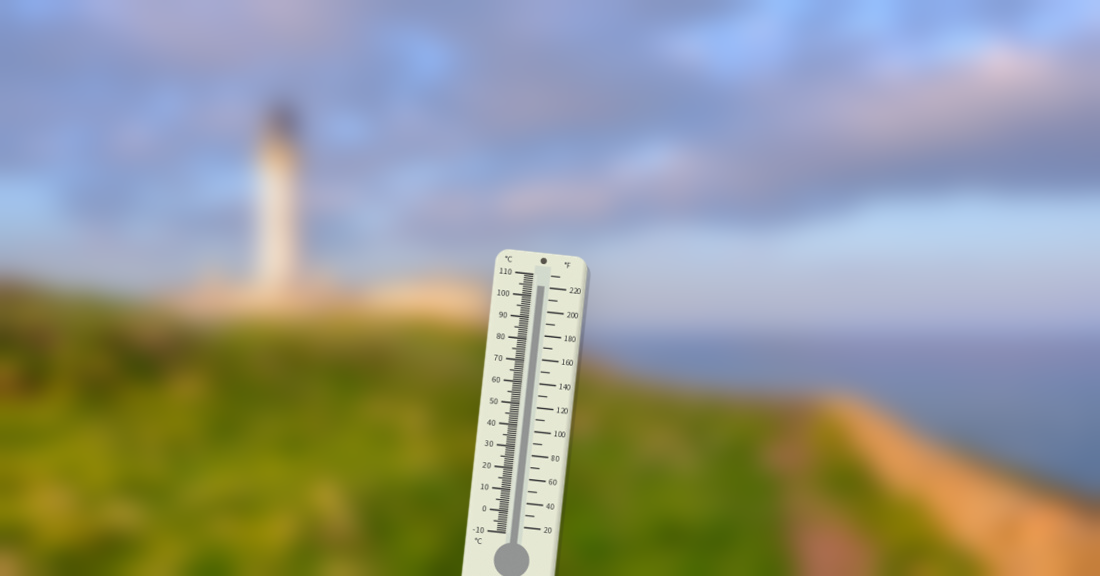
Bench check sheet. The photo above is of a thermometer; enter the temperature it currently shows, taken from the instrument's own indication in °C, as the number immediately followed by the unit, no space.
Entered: 105°C
